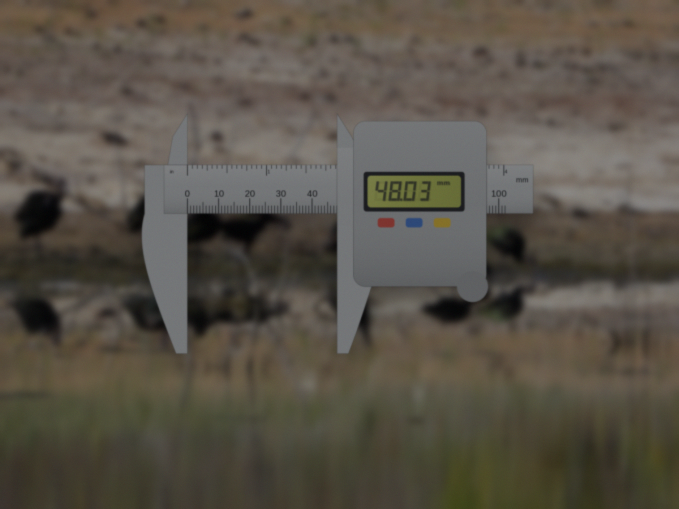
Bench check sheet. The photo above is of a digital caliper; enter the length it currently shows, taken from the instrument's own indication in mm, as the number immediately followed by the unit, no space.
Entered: 48.03mm
